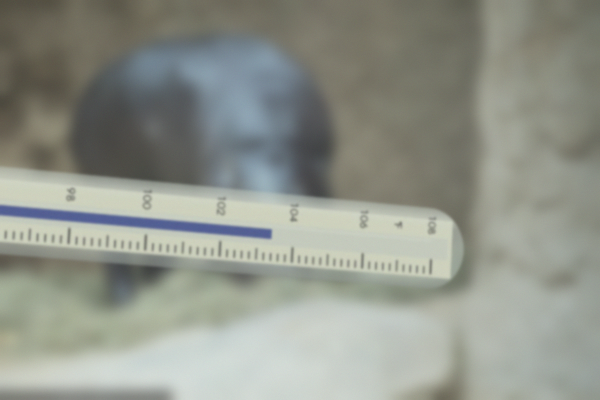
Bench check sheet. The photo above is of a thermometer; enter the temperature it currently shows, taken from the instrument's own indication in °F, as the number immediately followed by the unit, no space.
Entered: 103.4°F
